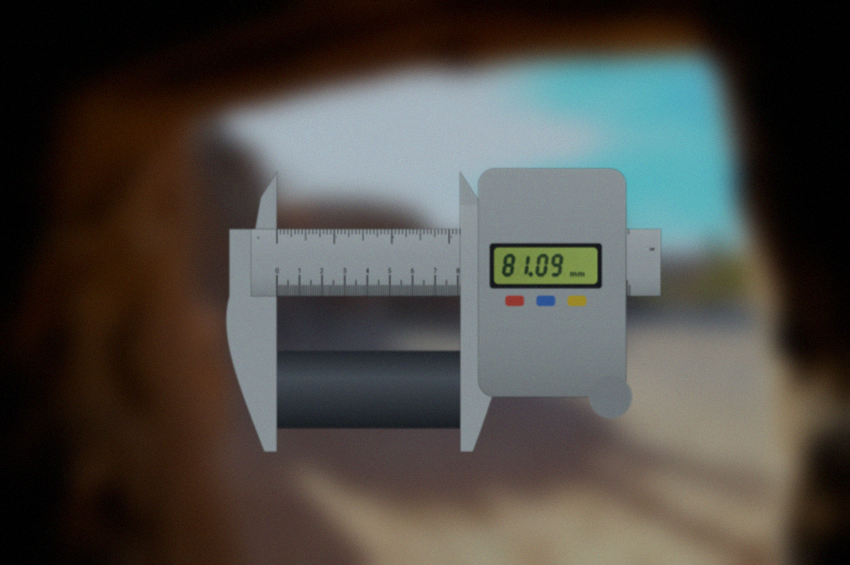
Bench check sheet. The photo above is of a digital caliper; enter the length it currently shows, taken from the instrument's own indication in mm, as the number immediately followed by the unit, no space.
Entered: 81.09mm
